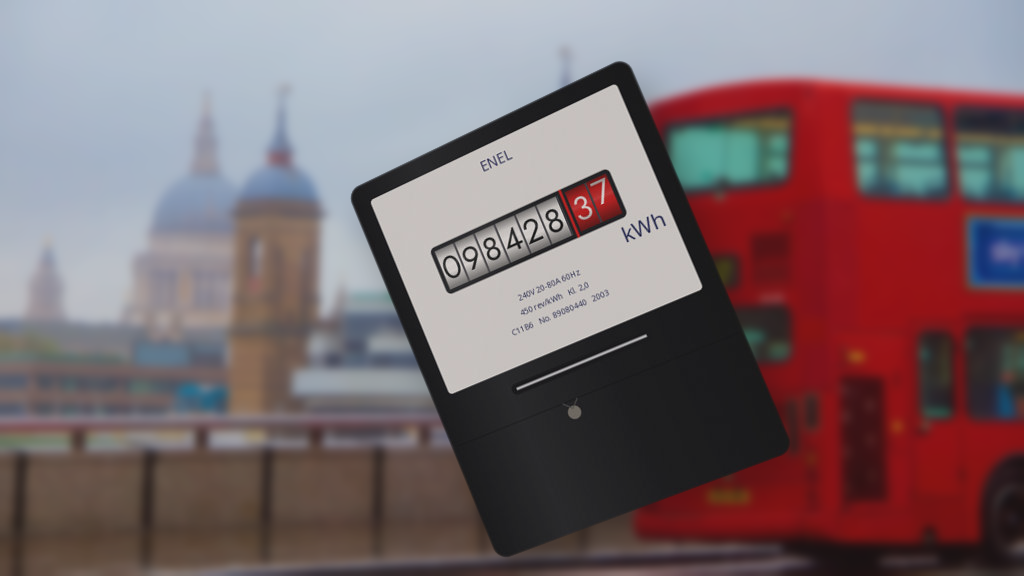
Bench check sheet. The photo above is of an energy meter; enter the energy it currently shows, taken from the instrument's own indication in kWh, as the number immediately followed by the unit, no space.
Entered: 98428.37kWh
